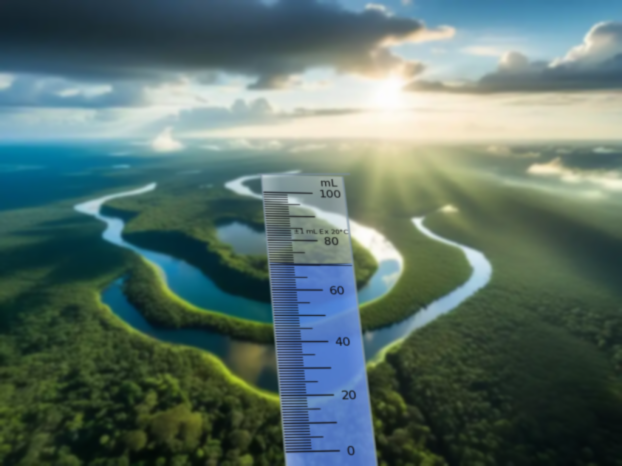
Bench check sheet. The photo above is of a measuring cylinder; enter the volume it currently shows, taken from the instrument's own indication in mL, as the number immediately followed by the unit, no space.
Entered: 70mL
